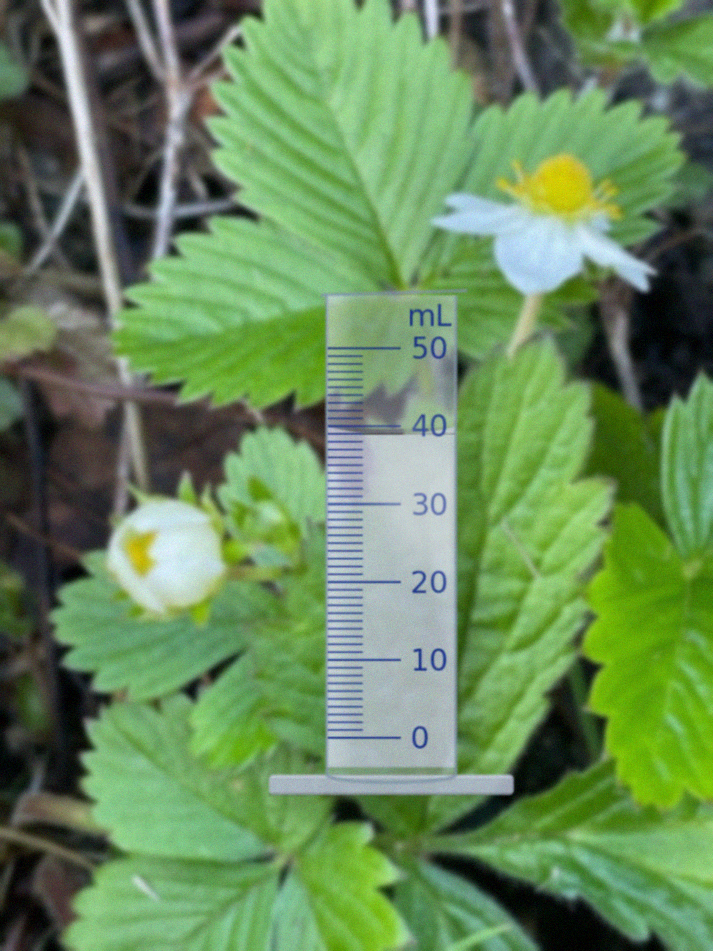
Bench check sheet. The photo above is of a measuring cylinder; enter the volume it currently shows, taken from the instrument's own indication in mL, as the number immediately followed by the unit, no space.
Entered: 39mL
